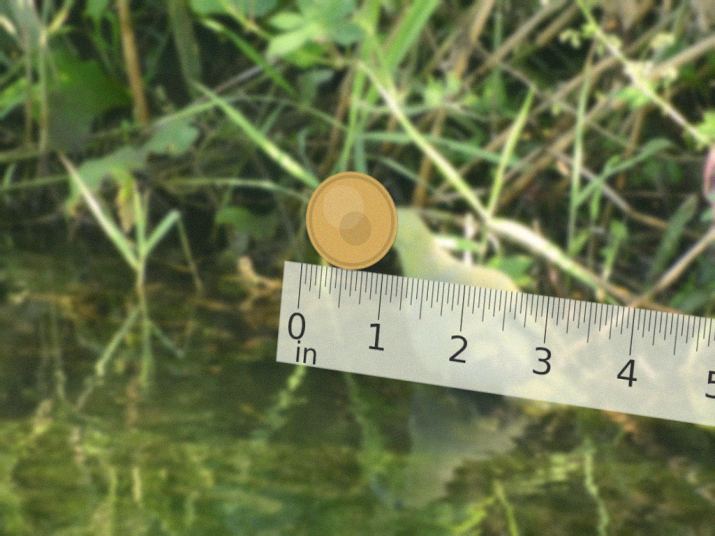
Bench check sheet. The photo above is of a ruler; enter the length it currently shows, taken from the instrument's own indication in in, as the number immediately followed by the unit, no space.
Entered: 1.125in
